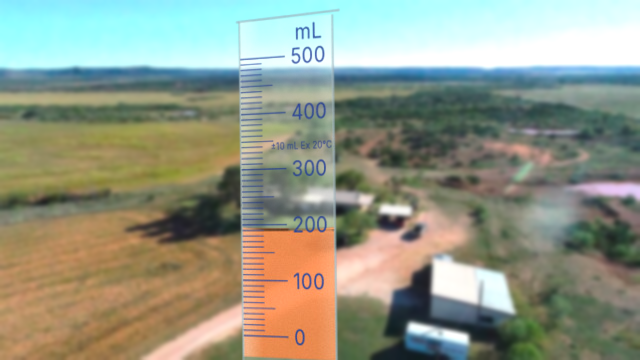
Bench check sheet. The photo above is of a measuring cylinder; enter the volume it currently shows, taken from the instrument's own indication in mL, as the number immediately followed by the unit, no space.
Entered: 190mL
